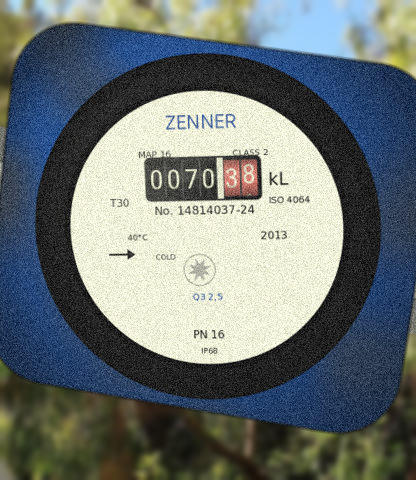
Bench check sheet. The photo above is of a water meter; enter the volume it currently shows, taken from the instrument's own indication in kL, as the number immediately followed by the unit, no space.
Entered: 70.38kL
